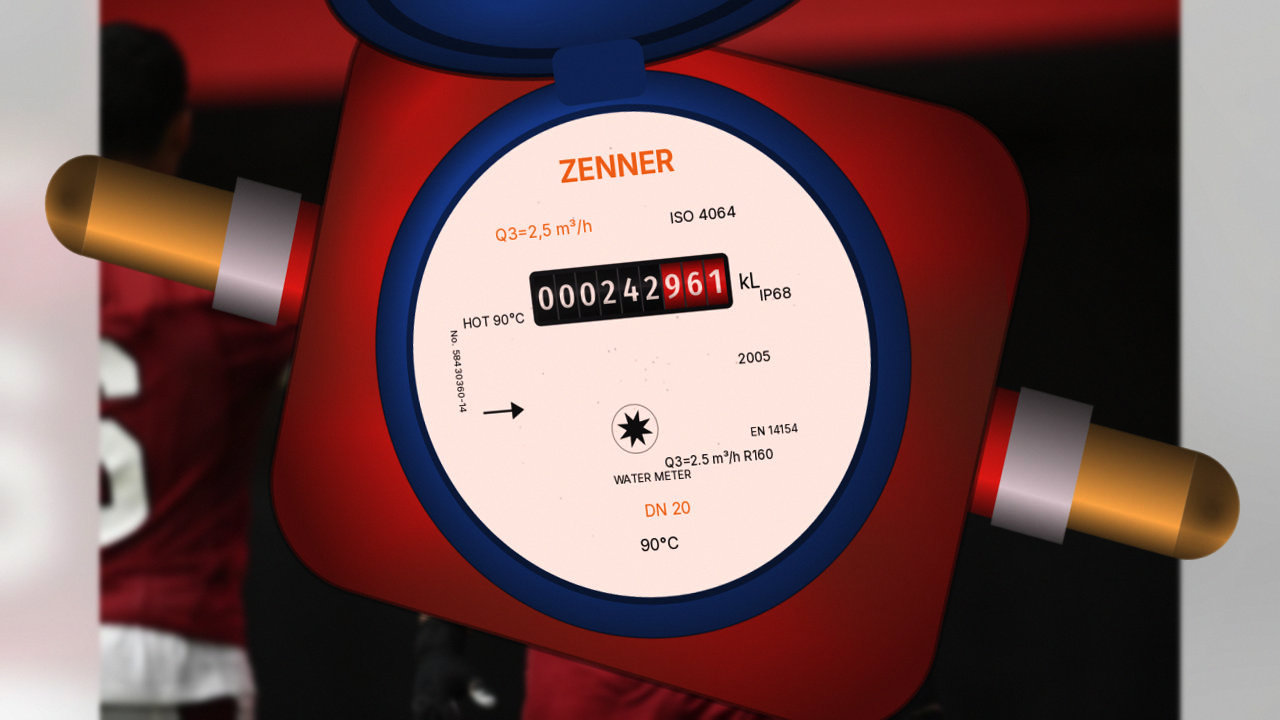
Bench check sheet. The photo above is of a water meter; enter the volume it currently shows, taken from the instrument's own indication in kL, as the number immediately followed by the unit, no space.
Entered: 242.961kL
